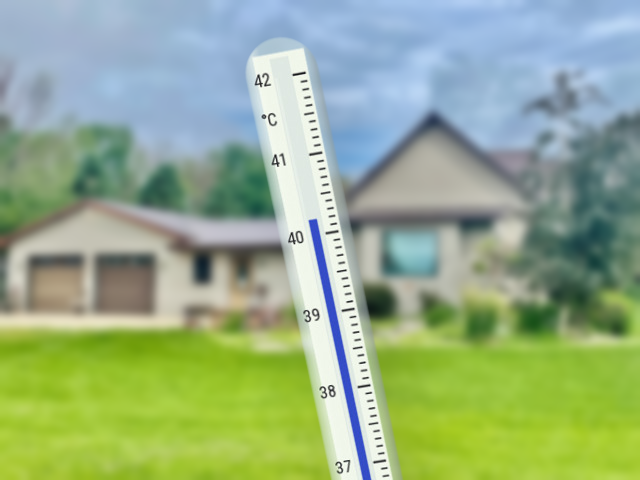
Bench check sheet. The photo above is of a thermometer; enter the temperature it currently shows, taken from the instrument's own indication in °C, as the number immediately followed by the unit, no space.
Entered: 40.2°C
